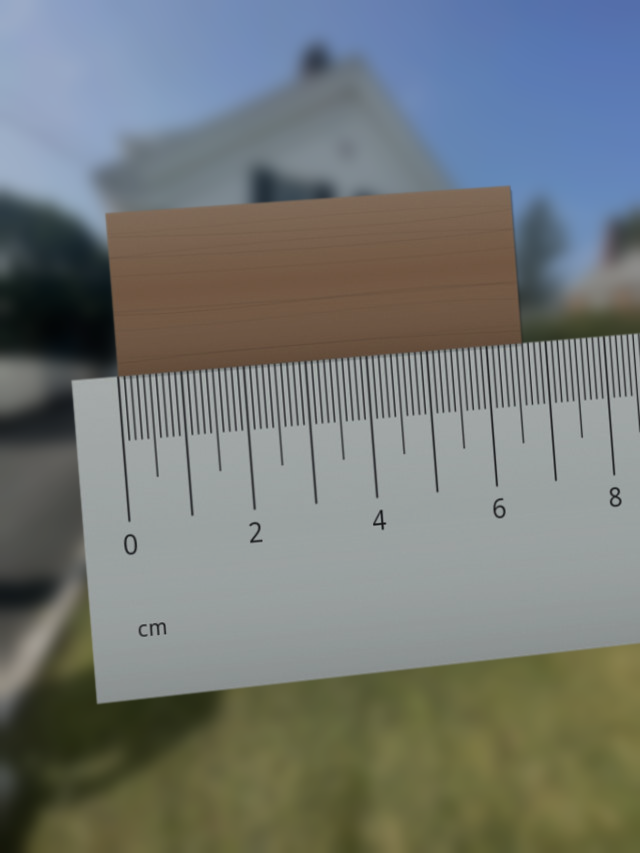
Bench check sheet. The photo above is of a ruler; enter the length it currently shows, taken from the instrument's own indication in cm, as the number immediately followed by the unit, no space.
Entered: 6.6cm
